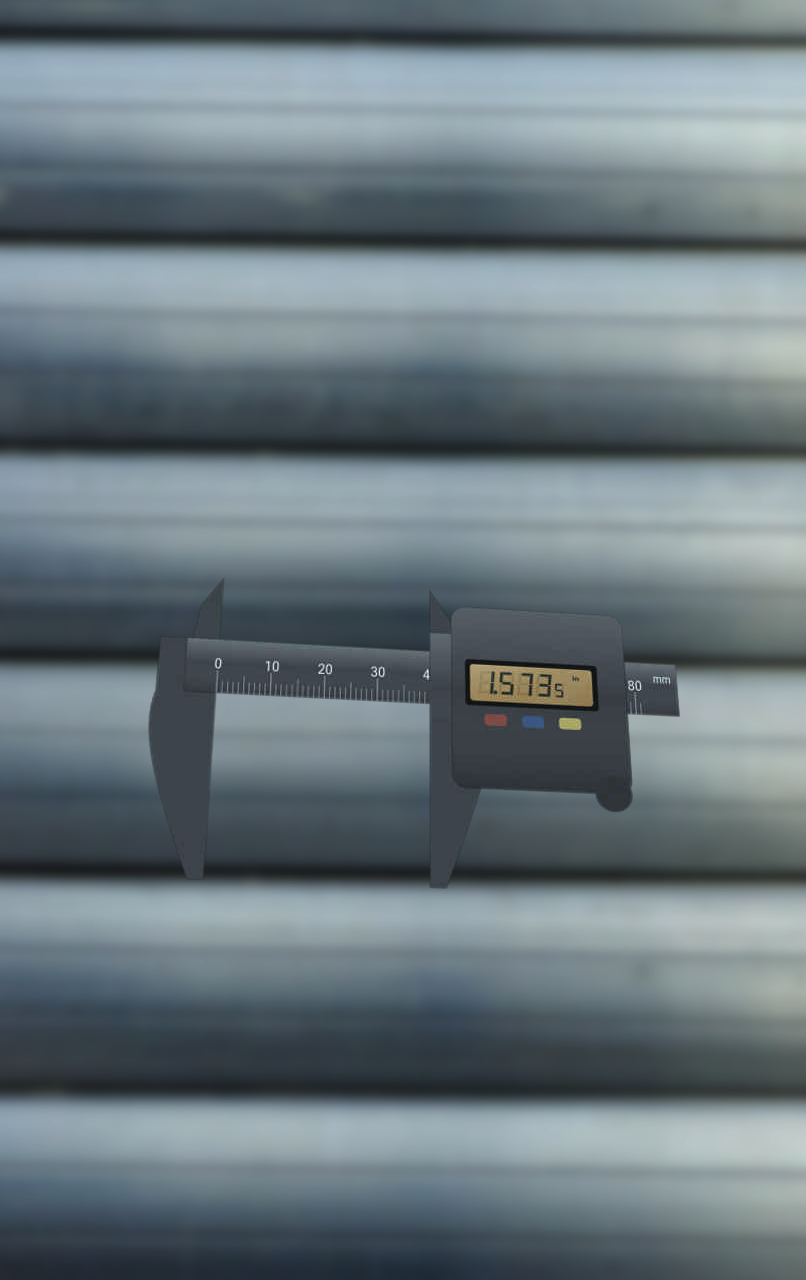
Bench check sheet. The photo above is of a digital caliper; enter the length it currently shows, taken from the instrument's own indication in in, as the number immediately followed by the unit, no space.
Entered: 1.5735in
